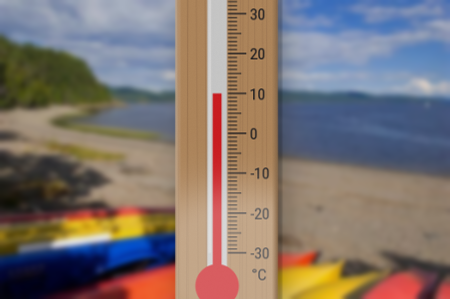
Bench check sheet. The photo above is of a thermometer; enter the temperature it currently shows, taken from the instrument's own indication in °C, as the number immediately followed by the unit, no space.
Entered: 10°C
